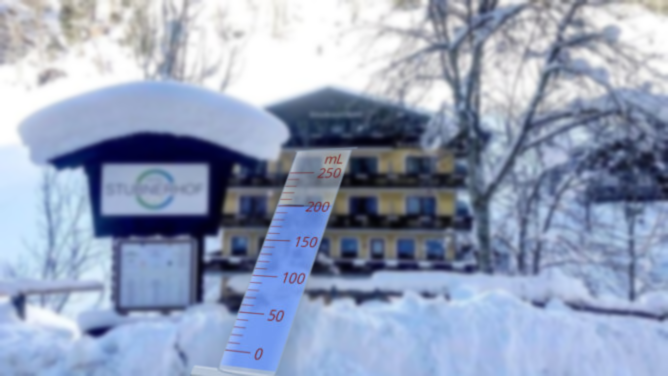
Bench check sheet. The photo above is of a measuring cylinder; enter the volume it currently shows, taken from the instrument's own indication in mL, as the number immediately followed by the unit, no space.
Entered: 200mL
